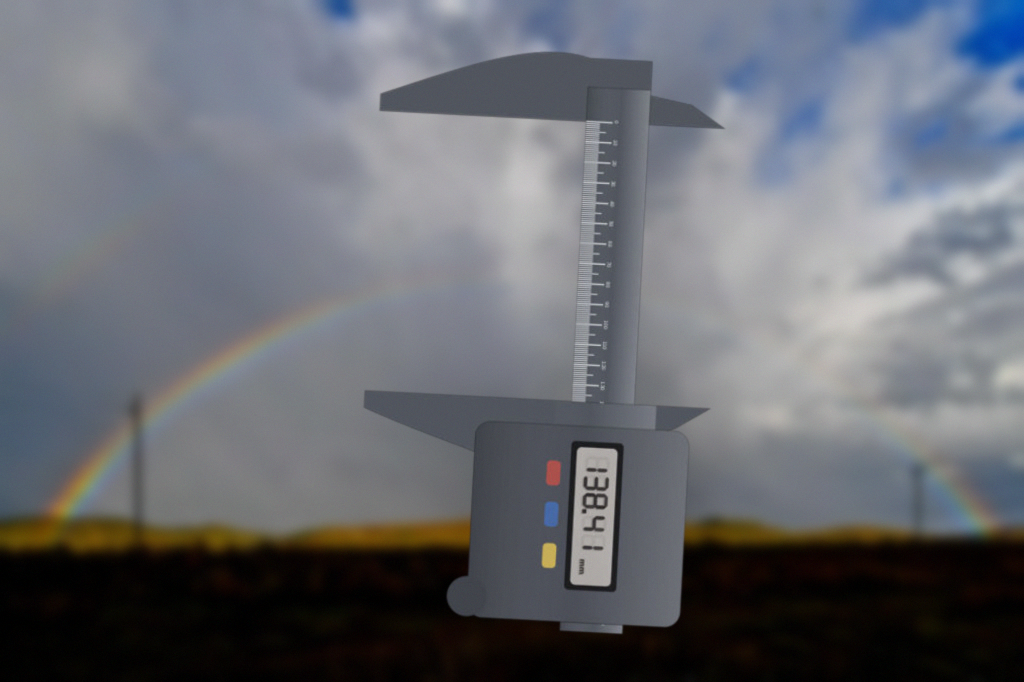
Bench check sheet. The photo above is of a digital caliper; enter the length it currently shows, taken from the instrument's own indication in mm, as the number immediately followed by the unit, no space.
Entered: 138.41mm
